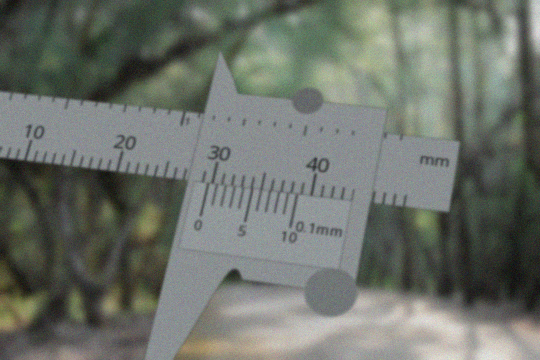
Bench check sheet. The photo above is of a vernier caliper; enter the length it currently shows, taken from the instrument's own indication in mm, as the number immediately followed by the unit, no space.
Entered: 29.6mm
